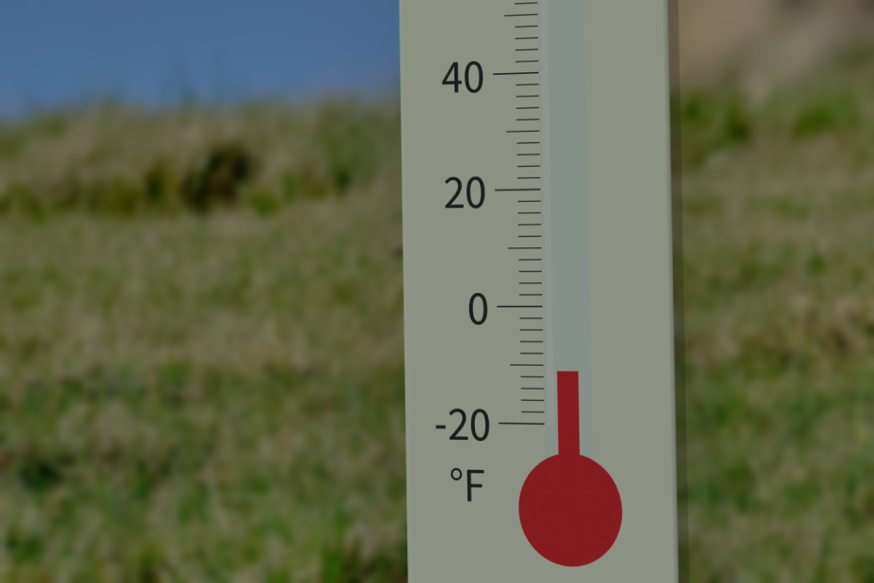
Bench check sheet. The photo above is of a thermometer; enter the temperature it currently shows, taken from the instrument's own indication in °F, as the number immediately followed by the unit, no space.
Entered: -11°F
